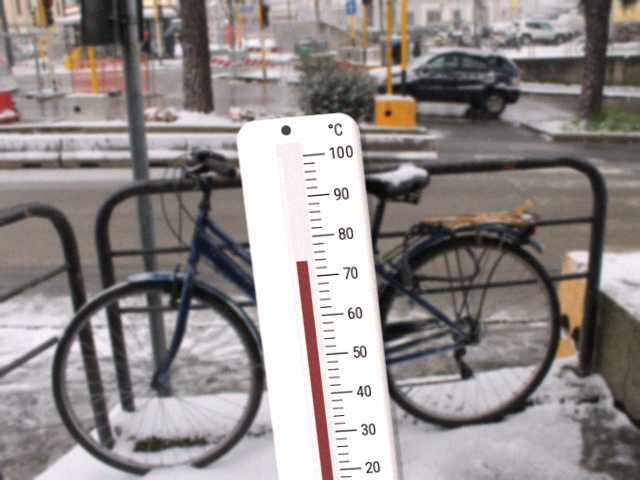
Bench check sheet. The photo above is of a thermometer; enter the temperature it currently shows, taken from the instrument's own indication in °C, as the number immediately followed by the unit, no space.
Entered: 74°C
